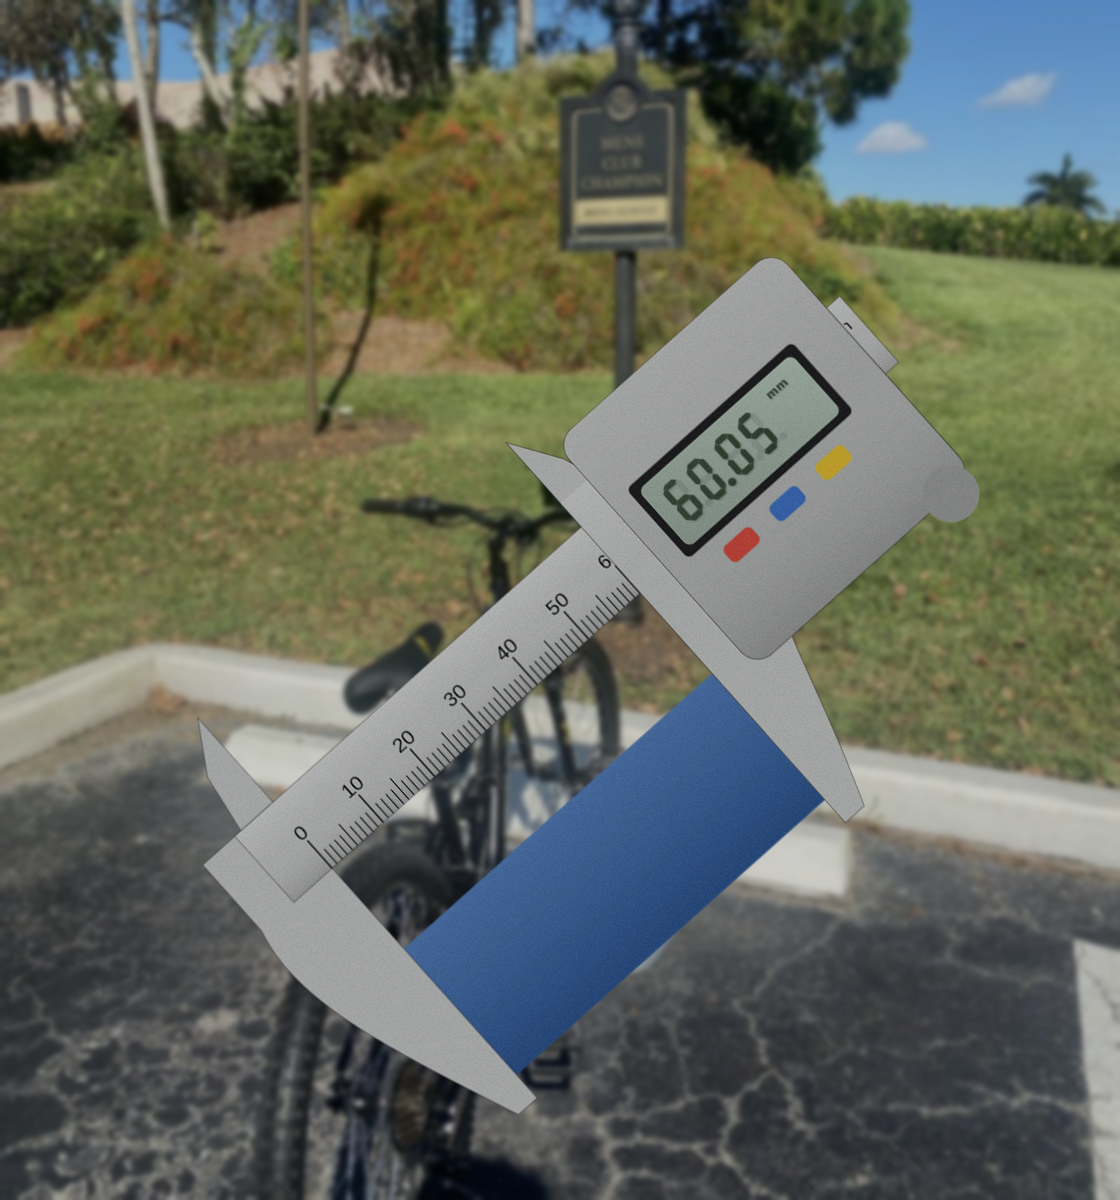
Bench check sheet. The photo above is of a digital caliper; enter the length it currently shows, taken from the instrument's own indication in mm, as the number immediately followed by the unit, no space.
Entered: 60.05mm
